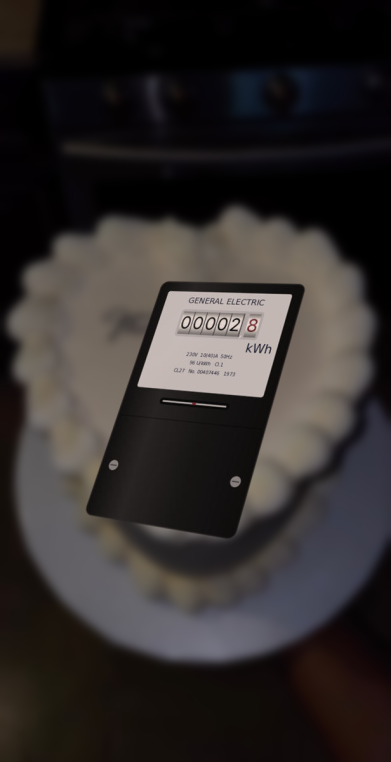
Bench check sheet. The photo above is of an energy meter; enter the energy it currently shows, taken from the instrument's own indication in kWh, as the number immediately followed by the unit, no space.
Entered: 2.8kWh
